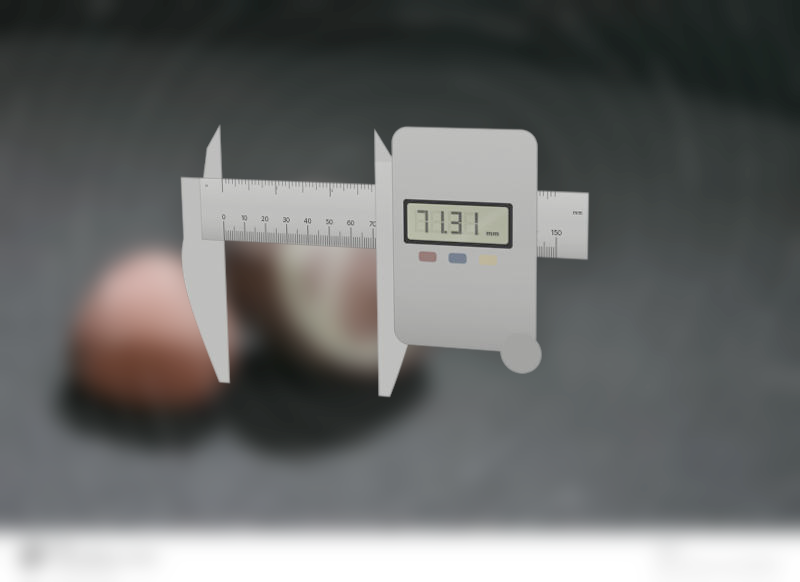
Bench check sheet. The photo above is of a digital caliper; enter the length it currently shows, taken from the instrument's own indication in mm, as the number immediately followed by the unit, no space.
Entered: 71.31mm
